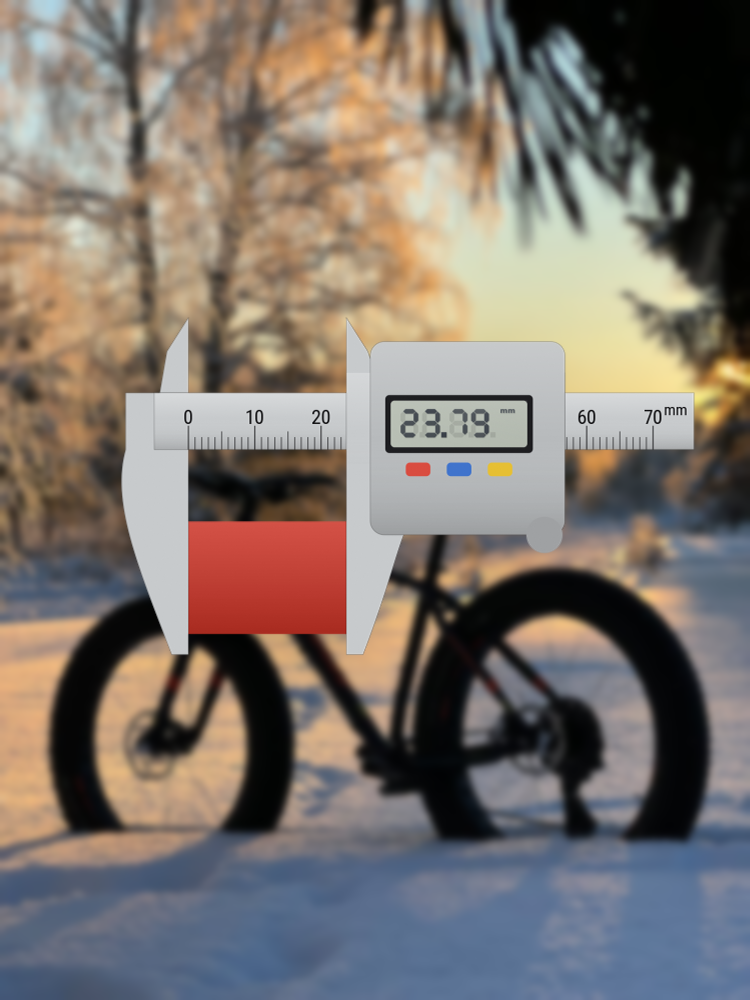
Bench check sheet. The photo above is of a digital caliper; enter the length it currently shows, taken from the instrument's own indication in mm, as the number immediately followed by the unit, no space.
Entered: 23.79mm
